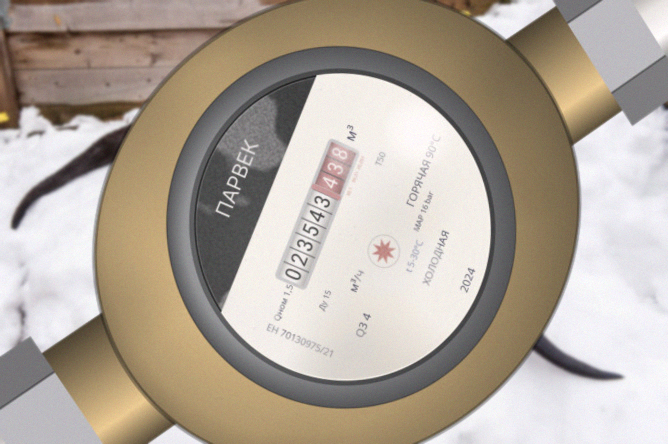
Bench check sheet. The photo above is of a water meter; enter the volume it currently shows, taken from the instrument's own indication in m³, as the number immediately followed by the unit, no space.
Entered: 23543.438m³
